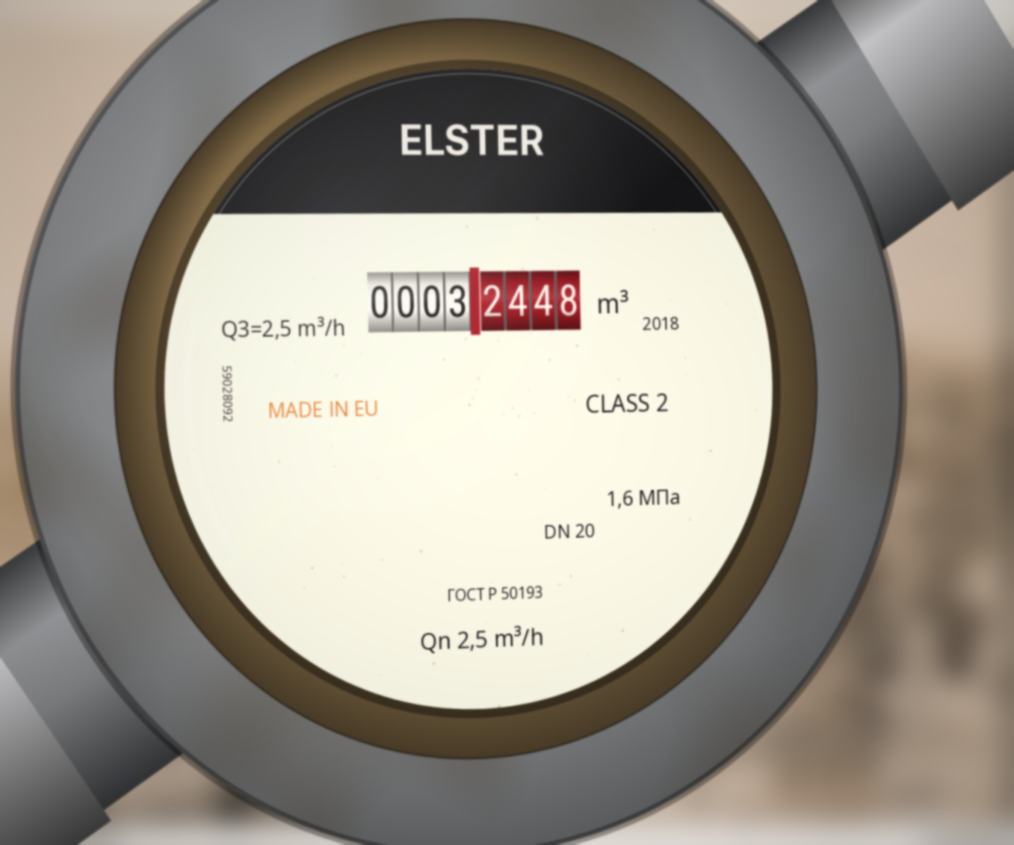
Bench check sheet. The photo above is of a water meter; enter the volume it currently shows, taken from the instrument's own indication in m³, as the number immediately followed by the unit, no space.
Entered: 3.2448m³
